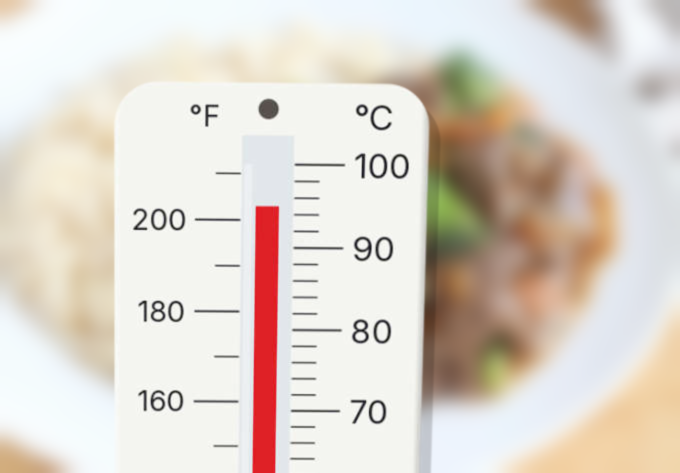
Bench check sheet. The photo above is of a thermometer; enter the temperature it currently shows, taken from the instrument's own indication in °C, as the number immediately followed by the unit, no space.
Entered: 95°C
